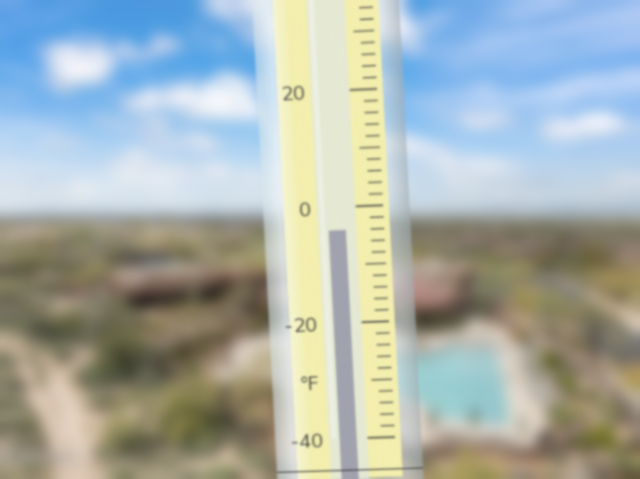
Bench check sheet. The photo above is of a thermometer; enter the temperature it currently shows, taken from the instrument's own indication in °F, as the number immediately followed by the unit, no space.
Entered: -4°F
